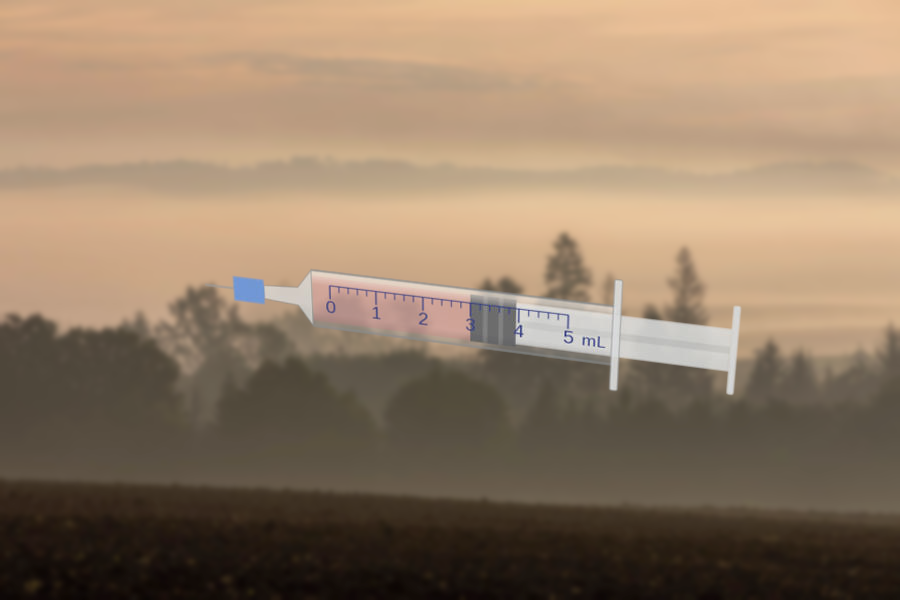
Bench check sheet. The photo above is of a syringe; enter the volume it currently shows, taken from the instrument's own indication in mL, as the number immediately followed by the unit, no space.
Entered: 3mL
